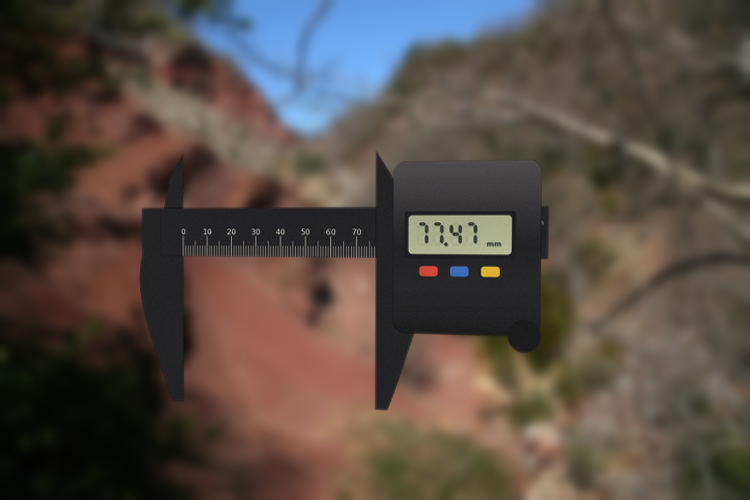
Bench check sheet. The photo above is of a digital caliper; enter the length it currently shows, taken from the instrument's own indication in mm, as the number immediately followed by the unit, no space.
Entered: 77.47mm
